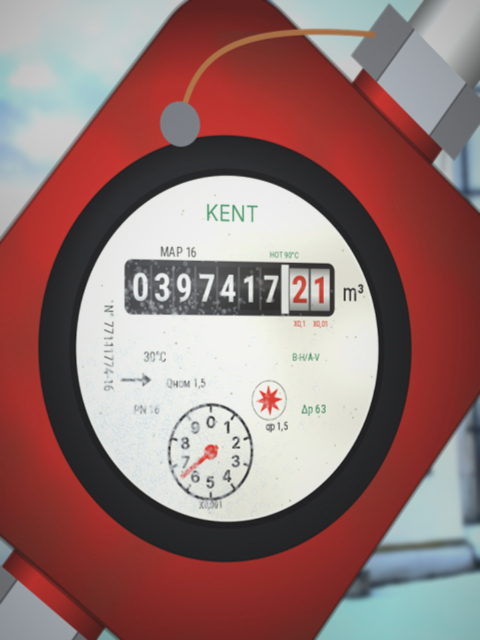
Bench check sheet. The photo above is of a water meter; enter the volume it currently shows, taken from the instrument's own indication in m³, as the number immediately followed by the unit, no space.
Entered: 397417.216m³
